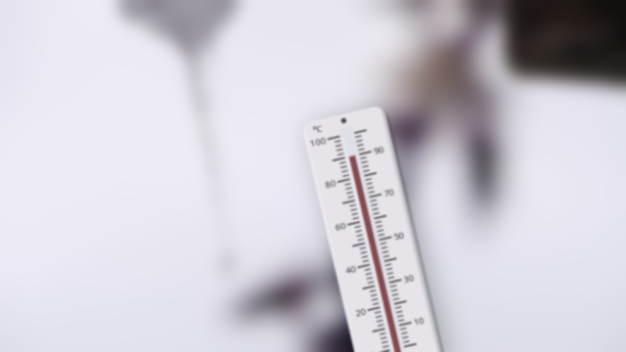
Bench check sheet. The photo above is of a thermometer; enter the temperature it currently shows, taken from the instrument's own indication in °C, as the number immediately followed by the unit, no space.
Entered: 90°C
